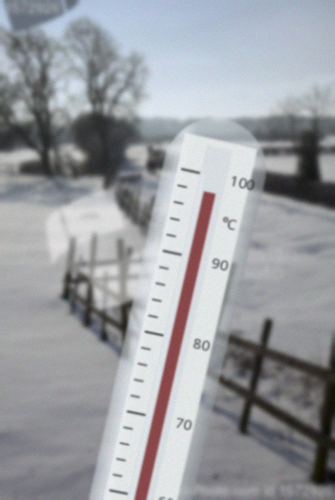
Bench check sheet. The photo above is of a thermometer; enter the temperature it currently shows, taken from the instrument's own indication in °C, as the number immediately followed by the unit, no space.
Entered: 98°C
